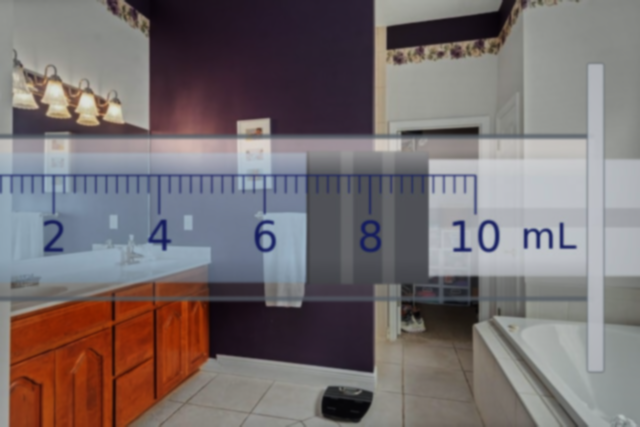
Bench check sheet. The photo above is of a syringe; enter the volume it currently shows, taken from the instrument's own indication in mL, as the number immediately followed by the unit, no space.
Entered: 6.8mL
